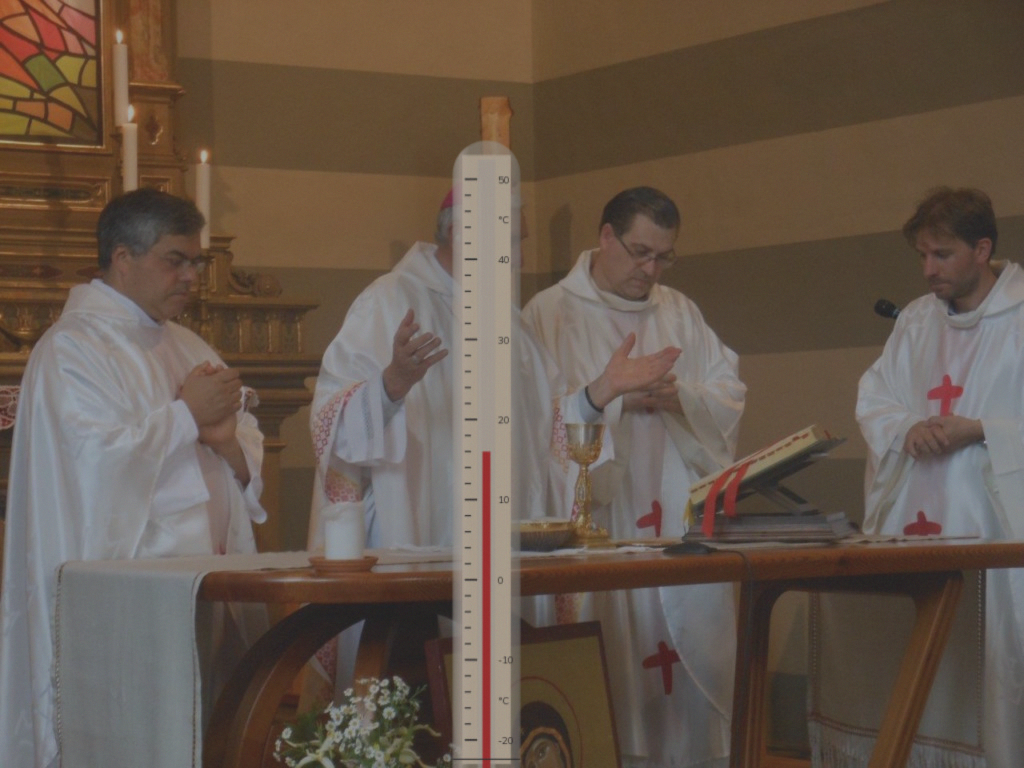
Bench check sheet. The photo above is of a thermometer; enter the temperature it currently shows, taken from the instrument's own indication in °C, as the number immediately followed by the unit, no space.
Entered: 16°C
